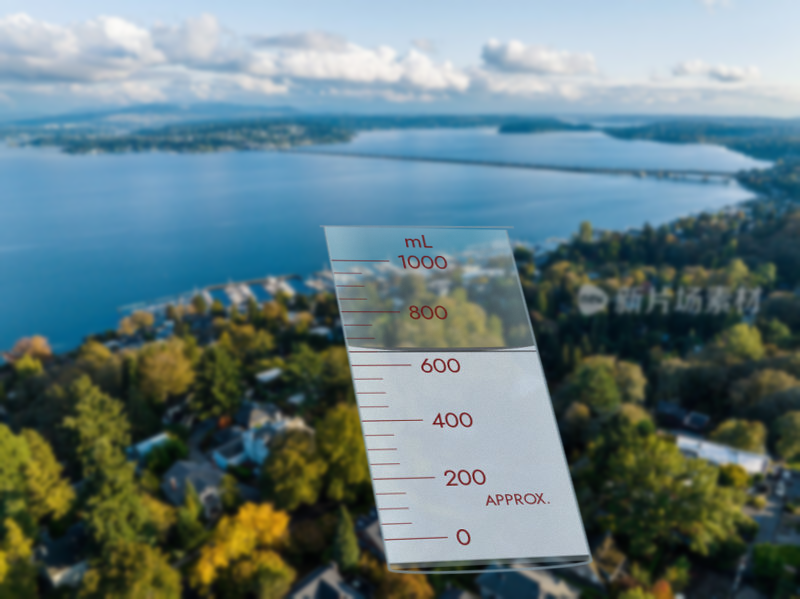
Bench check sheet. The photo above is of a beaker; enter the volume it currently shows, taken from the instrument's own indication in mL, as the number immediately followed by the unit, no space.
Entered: 650mL
